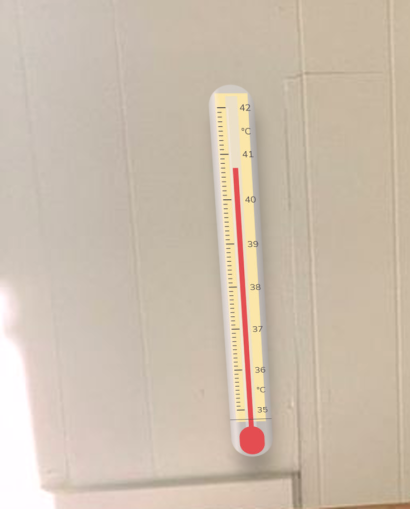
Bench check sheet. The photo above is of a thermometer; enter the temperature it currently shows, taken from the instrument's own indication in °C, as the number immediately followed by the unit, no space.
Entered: 40.7°C
